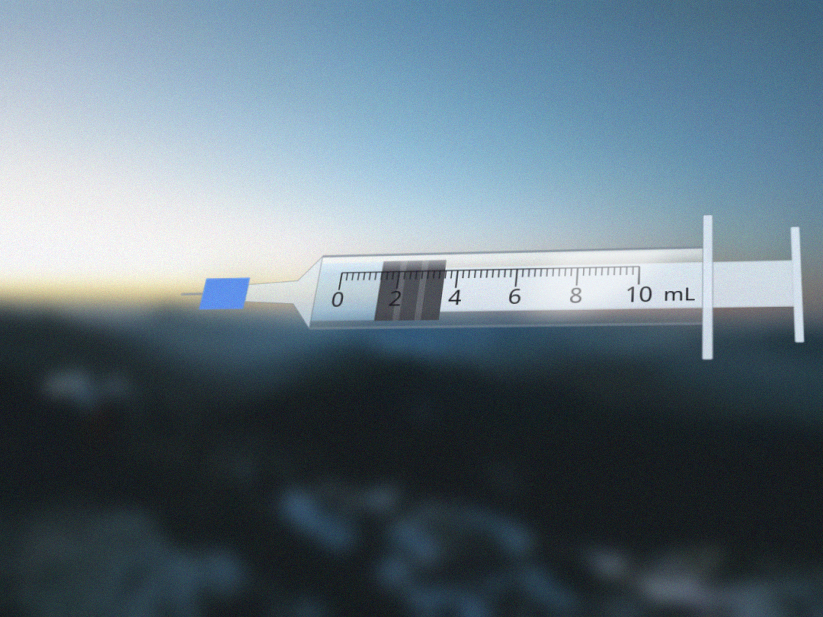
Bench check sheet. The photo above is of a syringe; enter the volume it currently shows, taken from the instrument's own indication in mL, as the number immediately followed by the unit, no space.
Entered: 1.4mL
